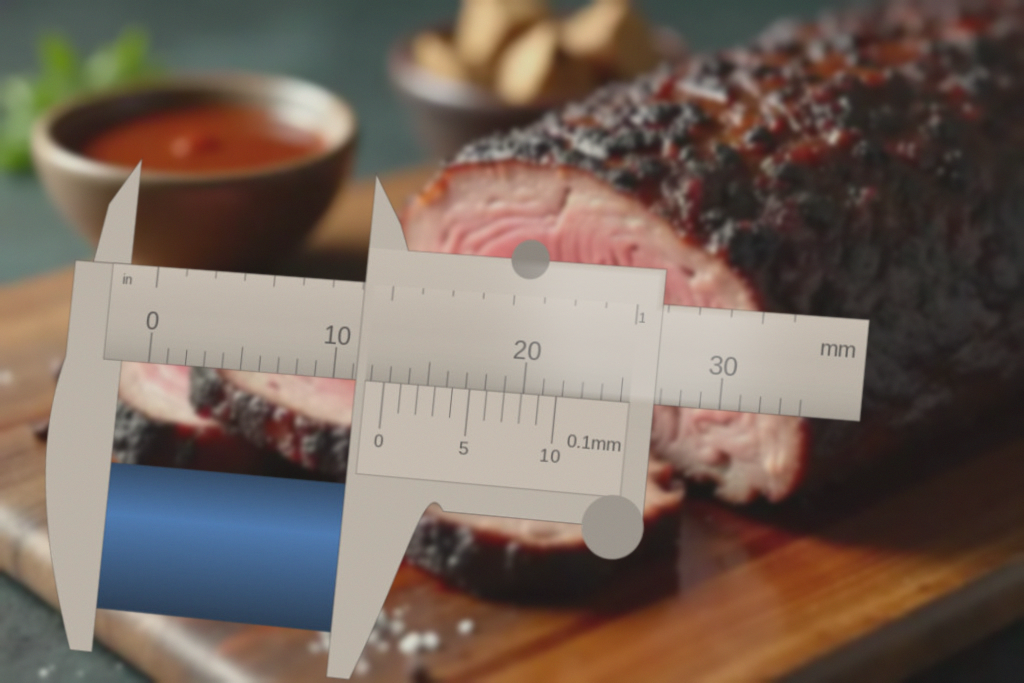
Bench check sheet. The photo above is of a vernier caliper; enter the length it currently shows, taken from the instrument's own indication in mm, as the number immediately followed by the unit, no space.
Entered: 12.7mm
